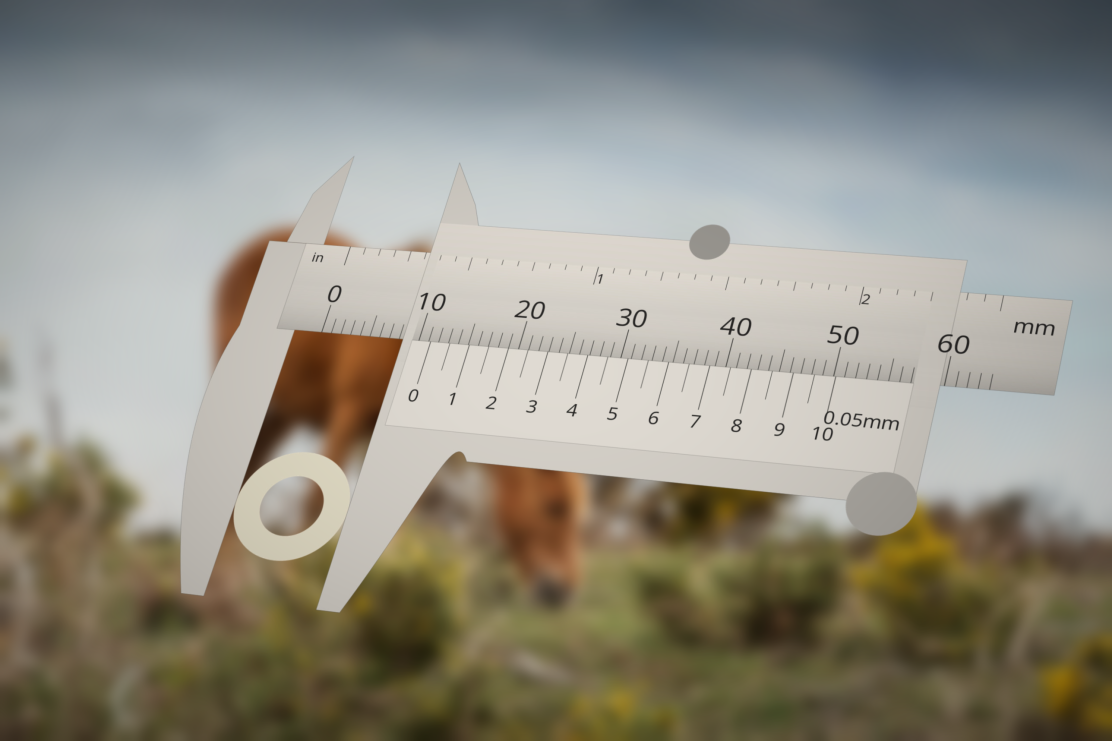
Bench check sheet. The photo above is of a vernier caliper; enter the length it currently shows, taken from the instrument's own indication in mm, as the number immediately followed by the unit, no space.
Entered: 11.2mm
